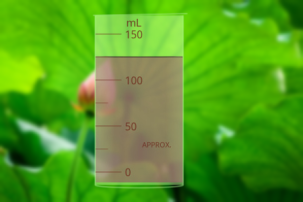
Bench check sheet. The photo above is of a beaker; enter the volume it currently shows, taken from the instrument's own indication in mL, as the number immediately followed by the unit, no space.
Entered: 125mL
